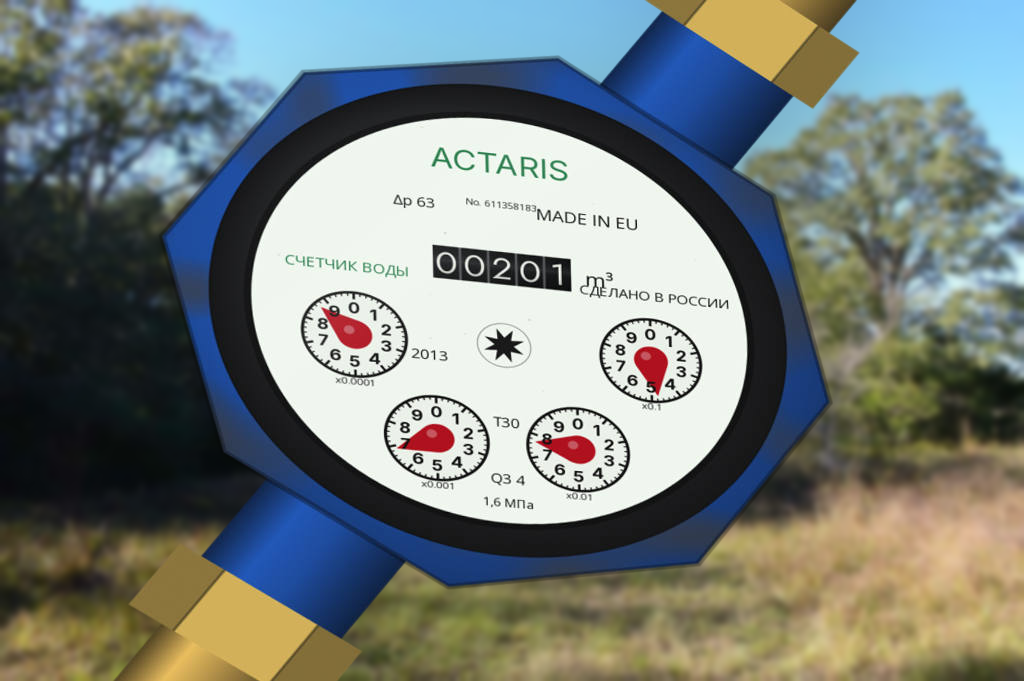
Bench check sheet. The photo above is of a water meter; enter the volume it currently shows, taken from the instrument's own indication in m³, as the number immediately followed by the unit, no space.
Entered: 201.4768m³
